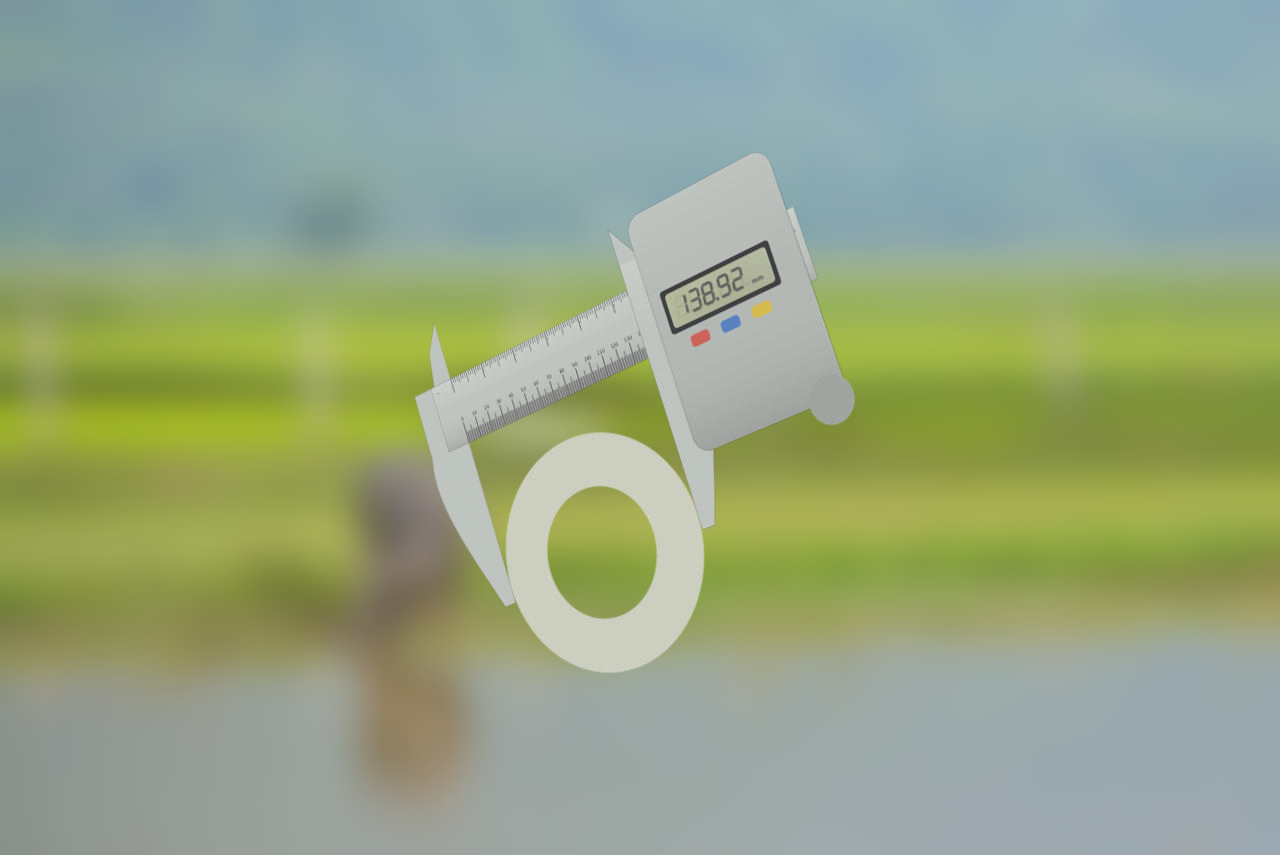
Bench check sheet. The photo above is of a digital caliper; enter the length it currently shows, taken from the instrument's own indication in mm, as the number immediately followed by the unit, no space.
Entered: 138.92mm
